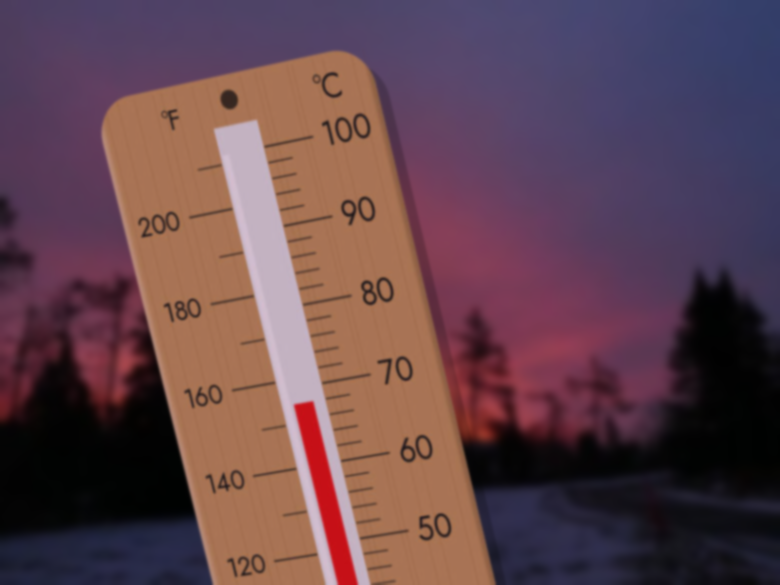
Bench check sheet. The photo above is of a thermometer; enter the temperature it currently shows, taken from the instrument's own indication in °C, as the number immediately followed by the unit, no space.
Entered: 68°C
